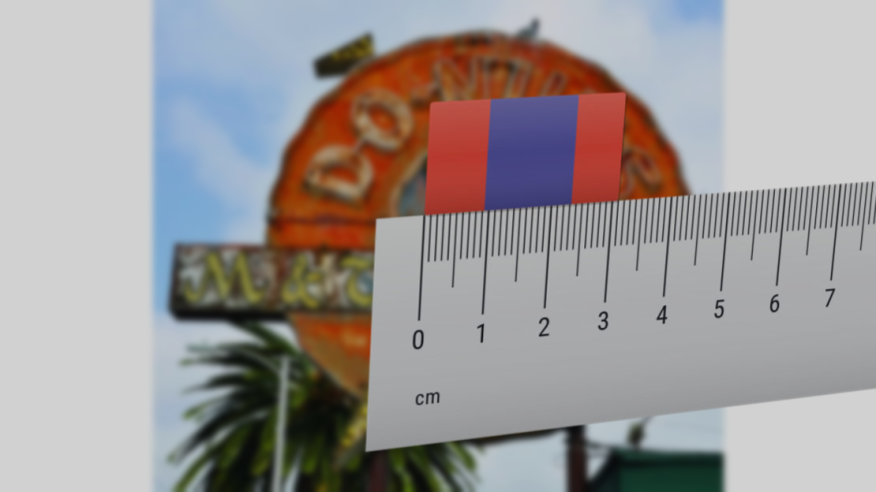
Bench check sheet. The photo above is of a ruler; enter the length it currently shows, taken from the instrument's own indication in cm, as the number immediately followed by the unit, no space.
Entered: 3.1cm
